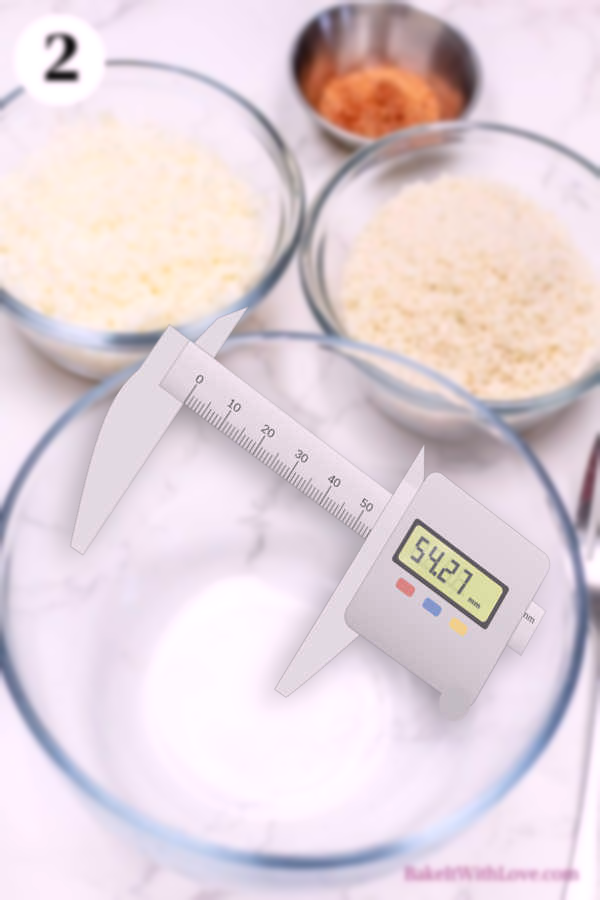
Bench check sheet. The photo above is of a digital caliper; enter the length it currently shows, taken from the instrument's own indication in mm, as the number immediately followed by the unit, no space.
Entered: 54.27mm
